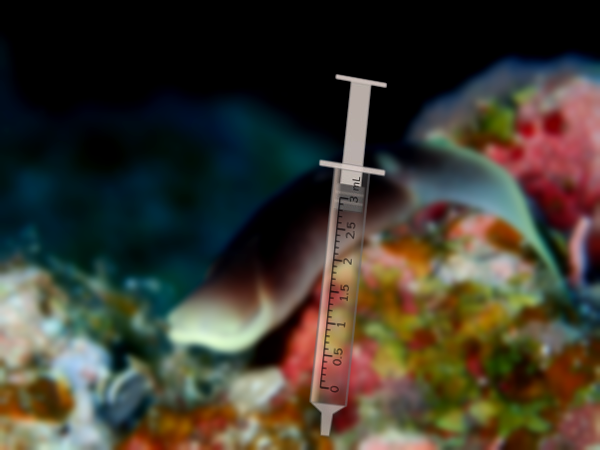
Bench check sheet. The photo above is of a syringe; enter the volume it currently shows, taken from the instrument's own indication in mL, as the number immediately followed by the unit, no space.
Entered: 2.8mL
